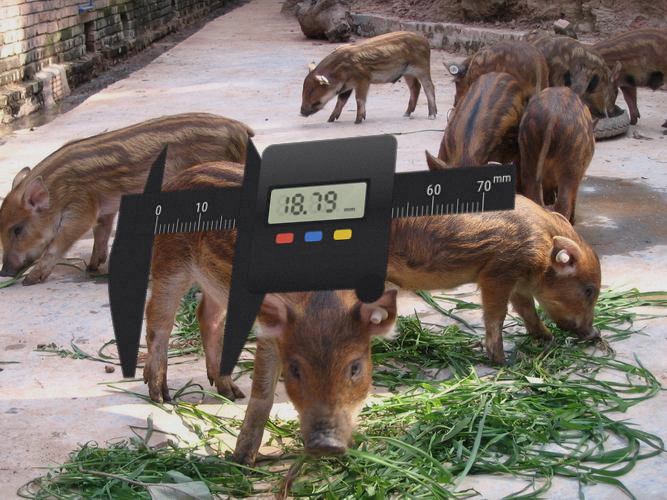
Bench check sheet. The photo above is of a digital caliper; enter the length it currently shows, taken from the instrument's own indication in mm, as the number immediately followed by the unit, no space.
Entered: 18.79mm
